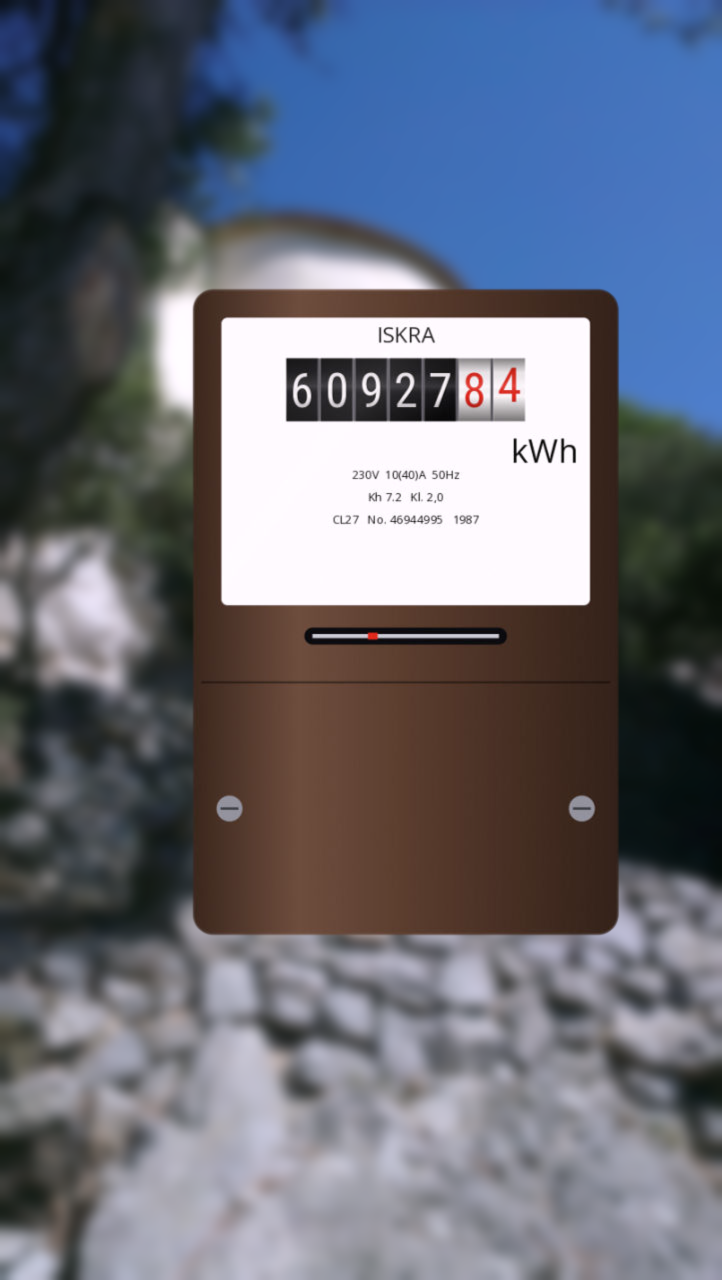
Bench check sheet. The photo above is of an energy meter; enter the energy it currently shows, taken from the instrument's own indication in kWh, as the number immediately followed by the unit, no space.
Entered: 60927.84kWh
